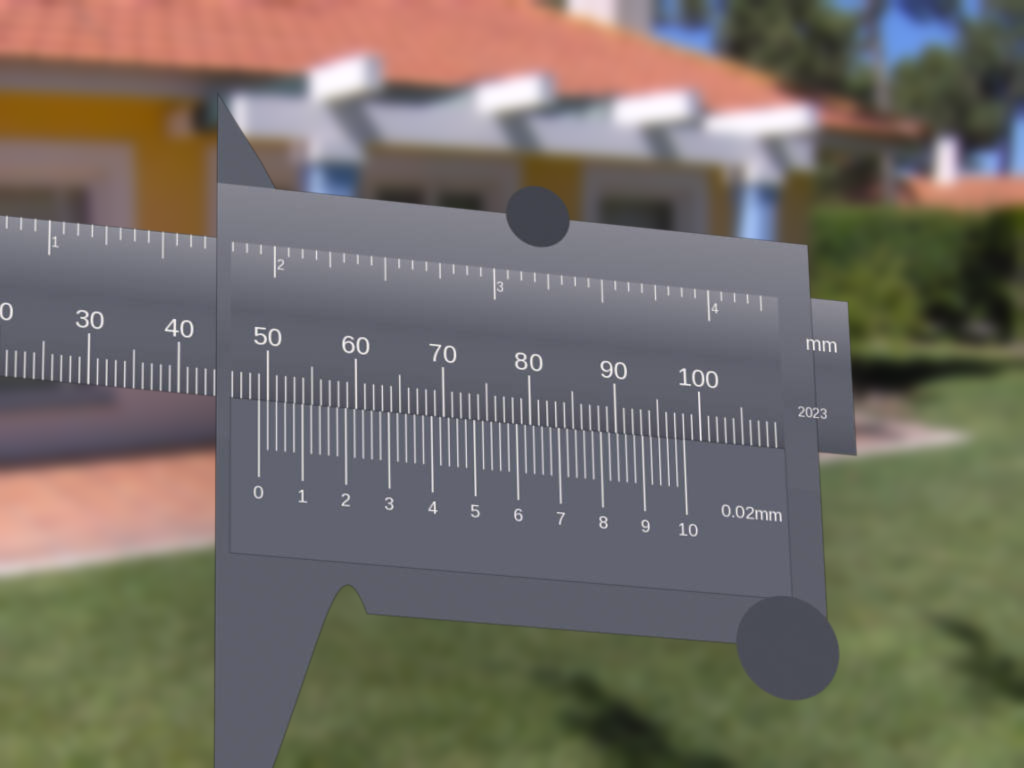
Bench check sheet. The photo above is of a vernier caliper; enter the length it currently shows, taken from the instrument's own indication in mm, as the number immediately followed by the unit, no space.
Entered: 49.0mm
